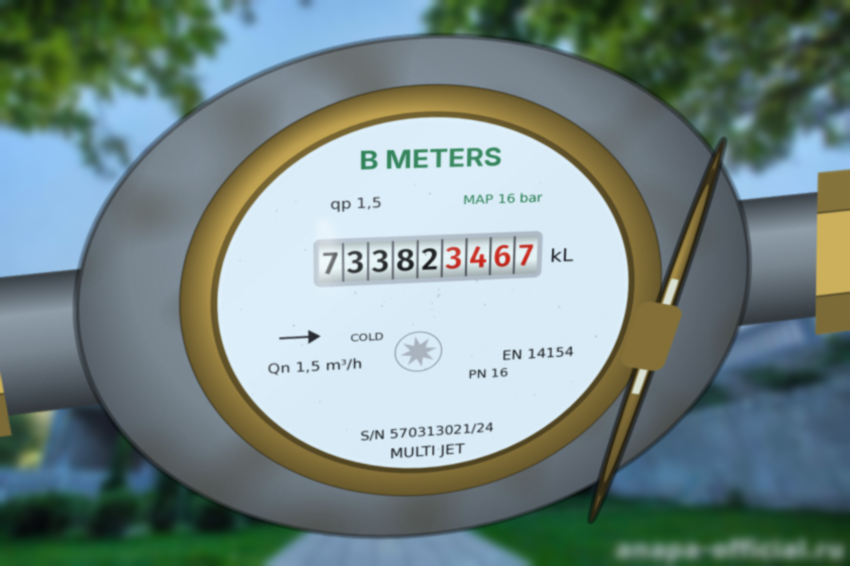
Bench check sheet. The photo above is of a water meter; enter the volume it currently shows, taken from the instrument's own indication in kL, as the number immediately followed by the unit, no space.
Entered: 73382.3467kL
